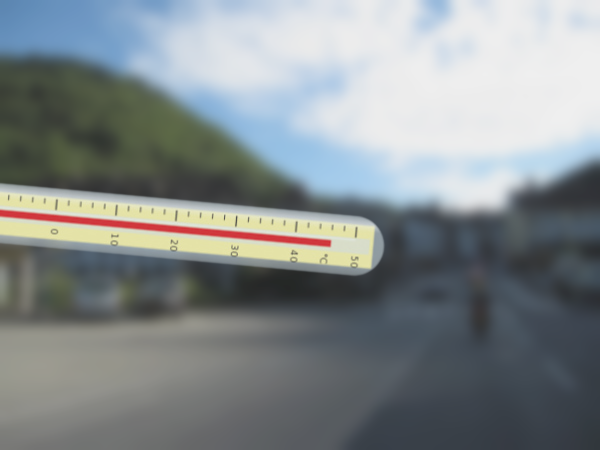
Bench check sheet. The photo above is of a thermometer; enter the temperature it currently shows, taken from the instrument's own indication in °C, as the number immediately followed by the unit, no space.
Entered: 46°C
